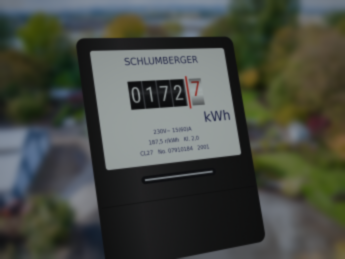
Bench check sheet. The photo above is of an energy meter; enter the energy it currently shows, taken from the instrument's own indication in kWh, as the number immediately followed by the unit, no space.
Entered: 172.7kWh
